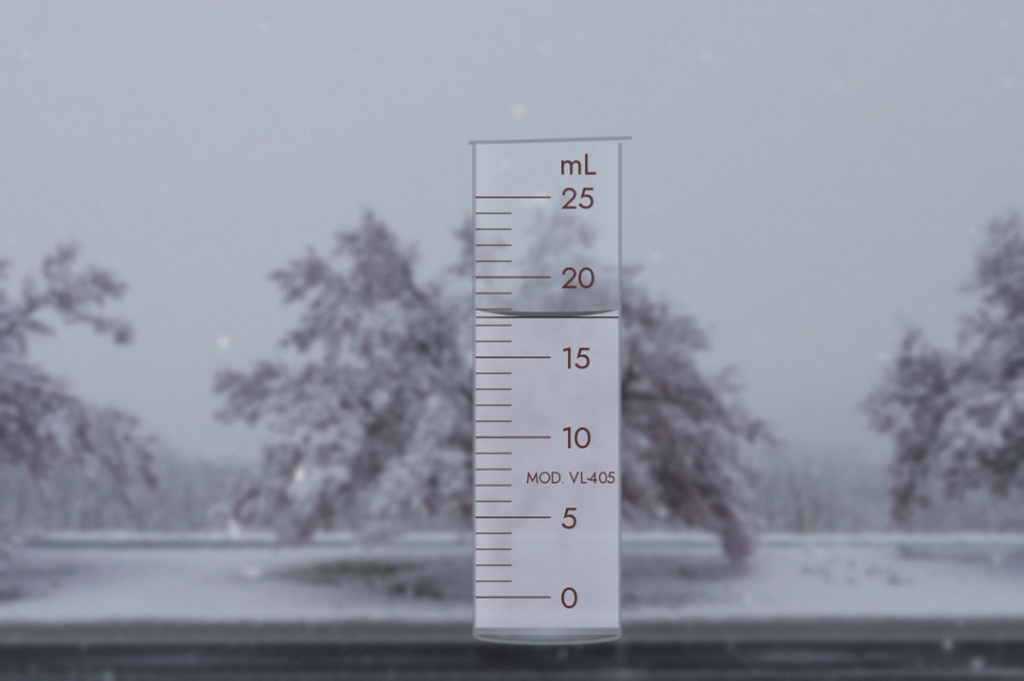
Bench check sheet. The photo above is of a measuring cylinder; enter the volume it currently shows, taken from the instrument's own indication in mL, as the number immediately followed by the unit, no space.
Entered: 17.5mL
